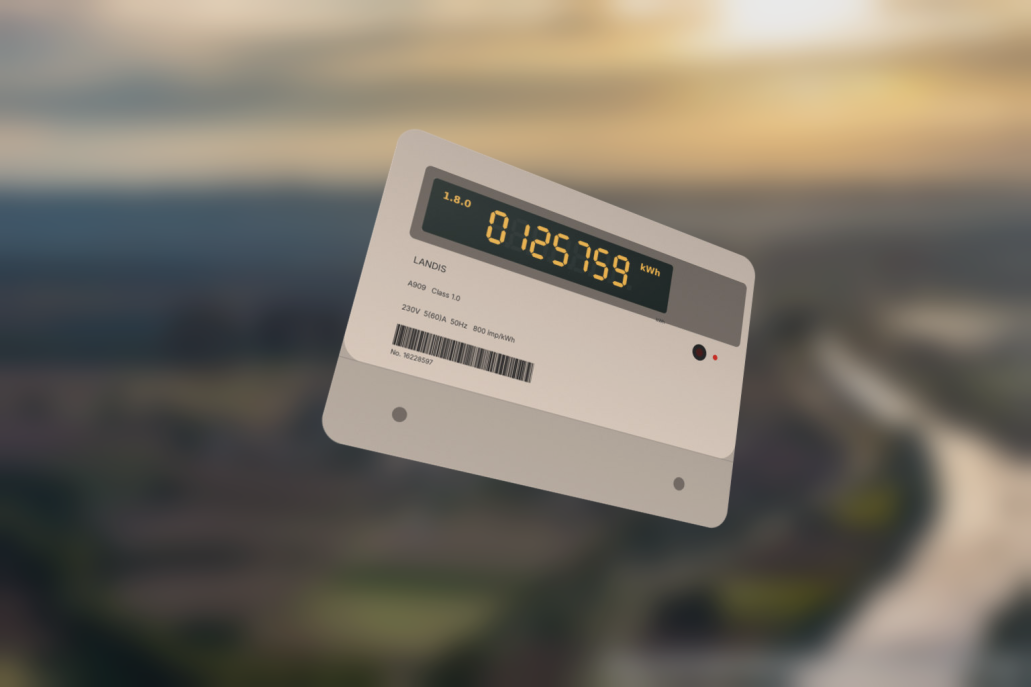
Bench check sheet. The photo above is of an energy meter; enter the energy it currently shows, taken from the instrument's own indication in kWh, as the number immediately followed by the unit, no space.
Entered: 125759kWh
